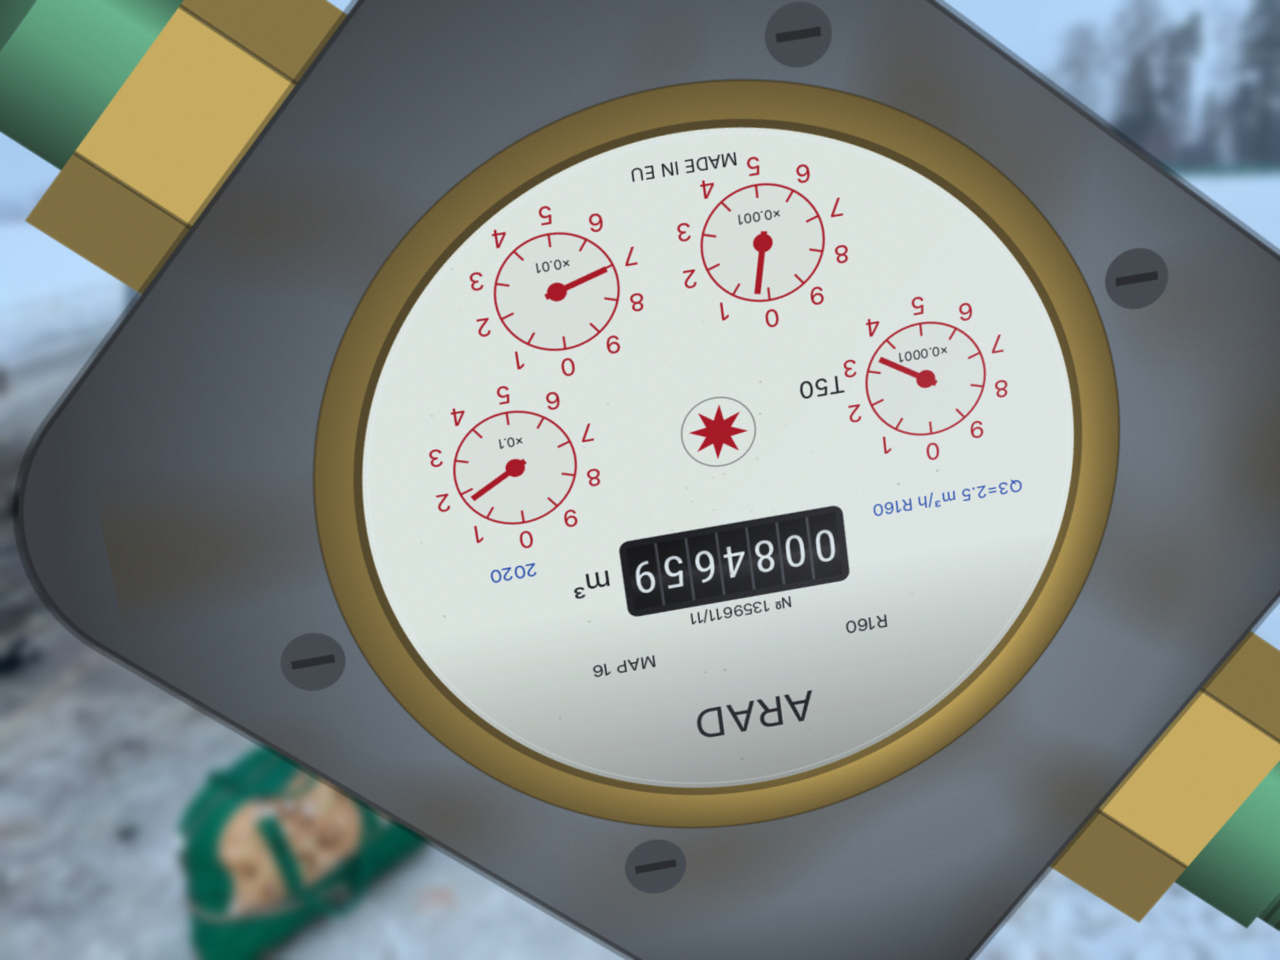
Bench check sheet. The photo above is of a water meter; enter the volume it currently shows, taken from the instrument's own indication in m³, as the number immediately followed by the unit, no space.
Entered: 84659.1703m³
